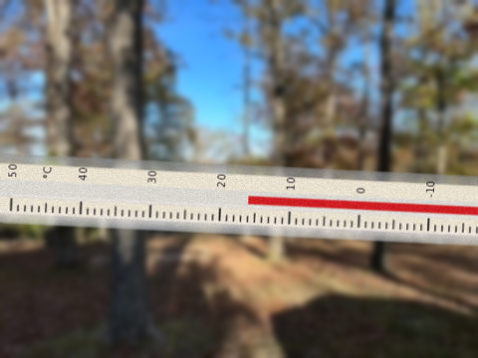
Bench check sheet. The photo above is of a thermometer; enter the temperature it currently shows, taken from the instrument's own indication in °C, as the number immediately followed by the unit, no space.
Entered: 16°C
